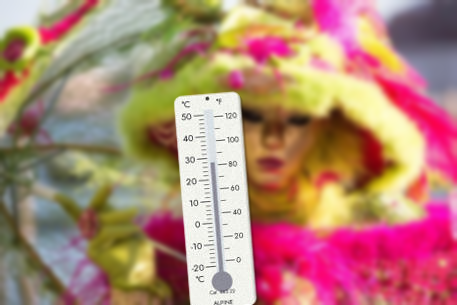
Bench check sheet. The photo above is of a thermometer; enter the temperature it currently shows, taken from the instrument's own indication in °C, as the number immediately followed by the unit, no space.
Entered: 28°C
